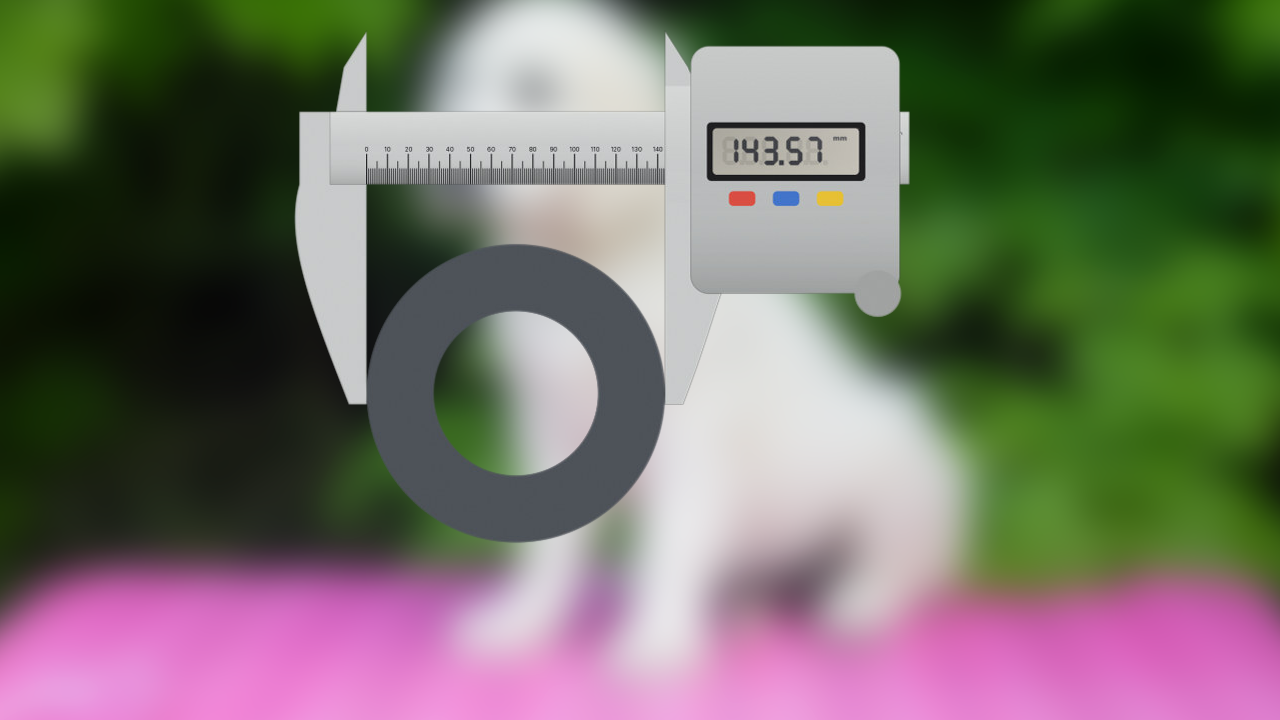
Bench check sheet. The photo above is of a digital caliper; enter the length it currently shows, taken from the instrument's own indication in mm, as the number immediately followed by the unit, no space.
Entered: 143.57mm
